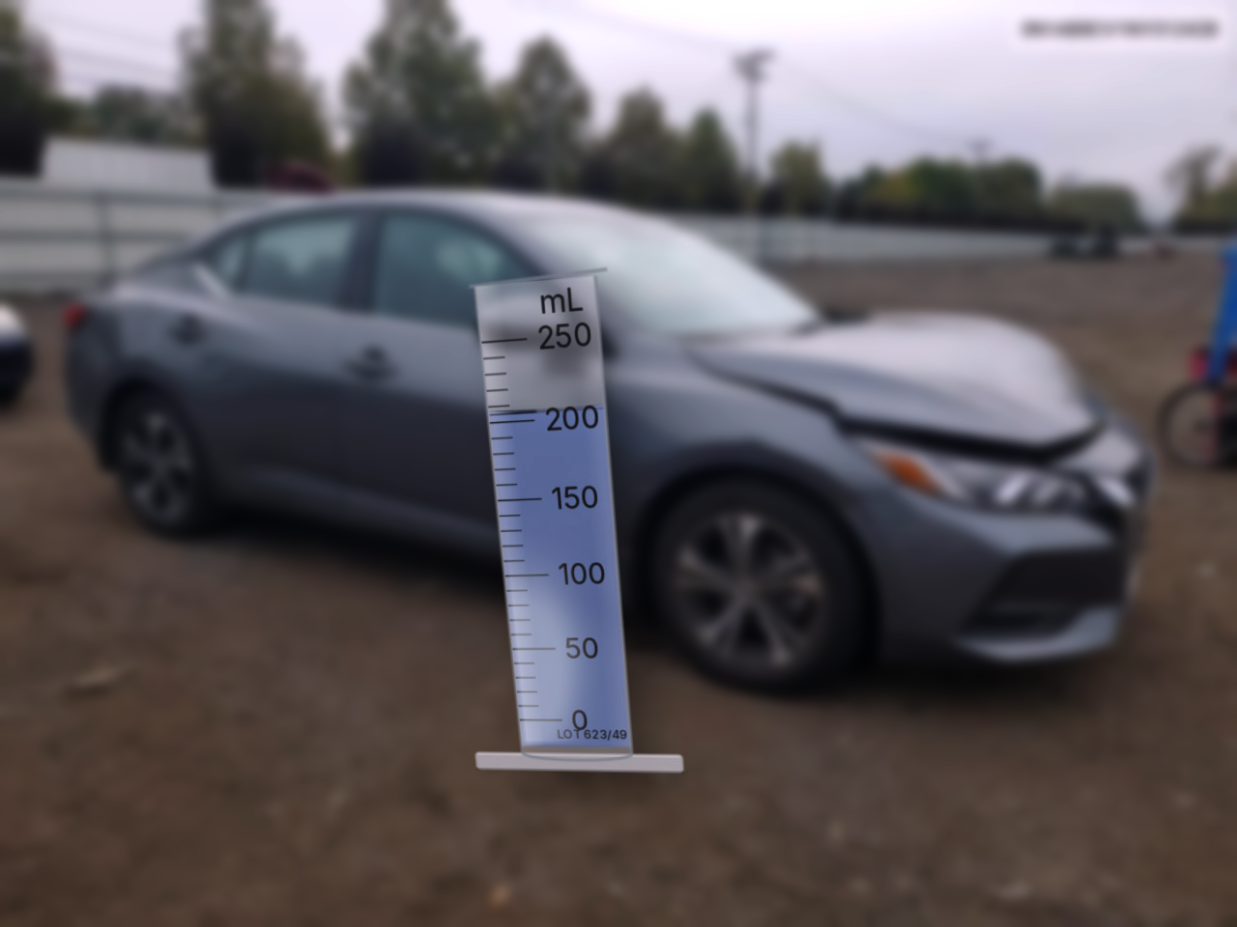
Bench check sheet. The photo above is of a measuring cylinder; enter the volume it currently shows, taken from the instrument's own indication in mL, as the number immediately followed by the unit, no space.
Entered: 205mL
